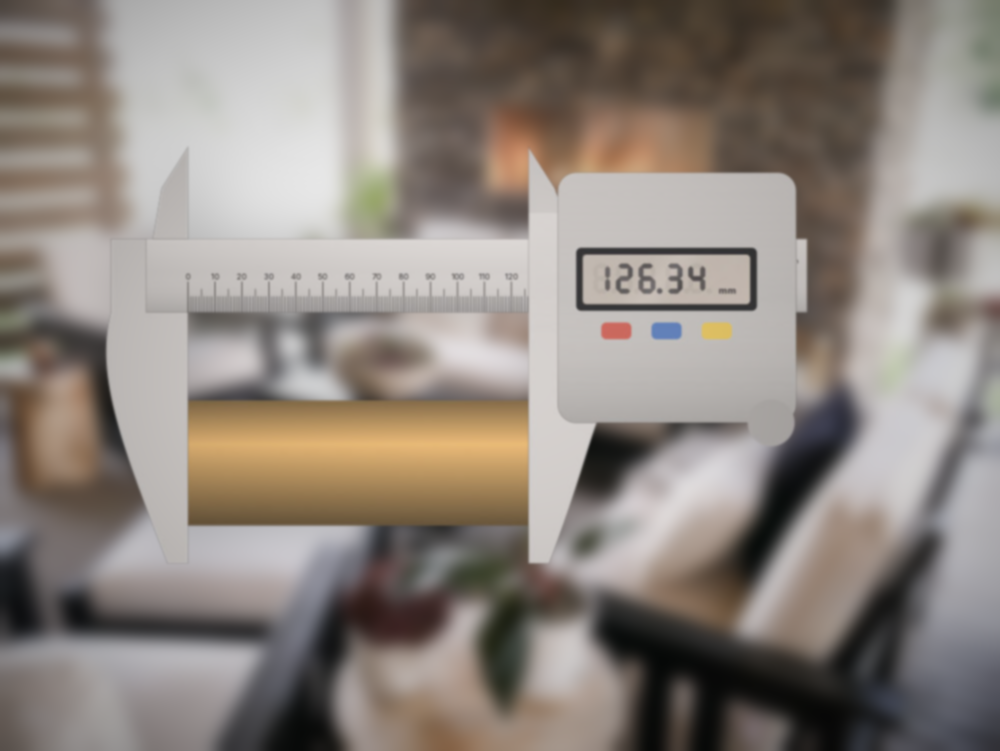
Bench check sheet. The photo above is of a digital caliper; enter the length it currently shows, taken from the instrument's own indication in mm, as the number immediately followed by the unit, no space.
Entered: 126.34mm
